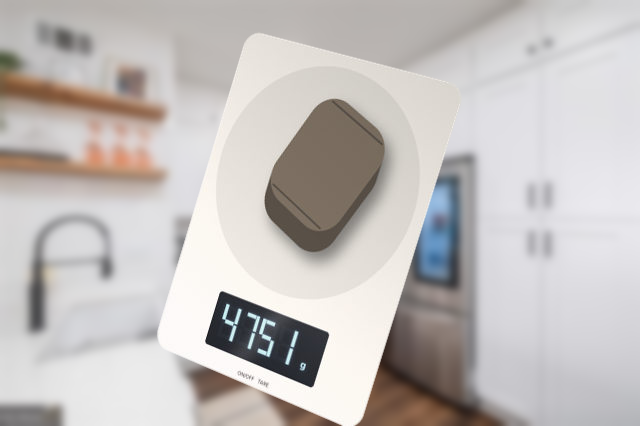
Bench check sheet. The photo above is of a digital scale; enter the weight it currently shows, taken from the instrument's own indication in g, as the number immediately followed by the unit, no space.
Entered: 4751g
